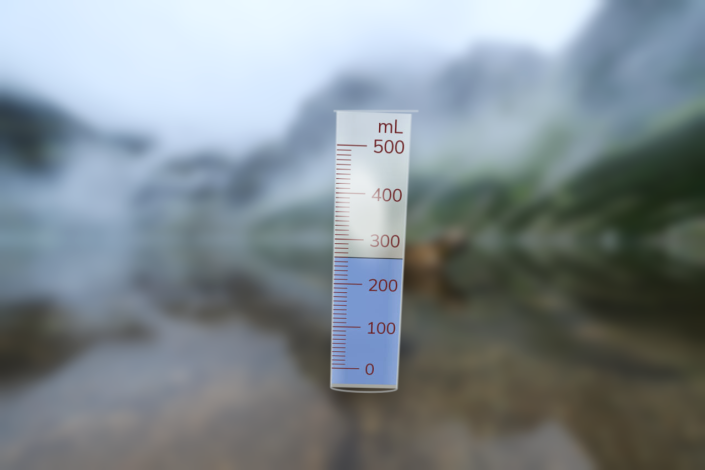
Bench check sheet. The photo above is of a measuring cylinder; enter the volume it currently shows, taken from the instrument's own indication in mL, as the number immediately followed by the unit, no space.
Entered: 260mL
